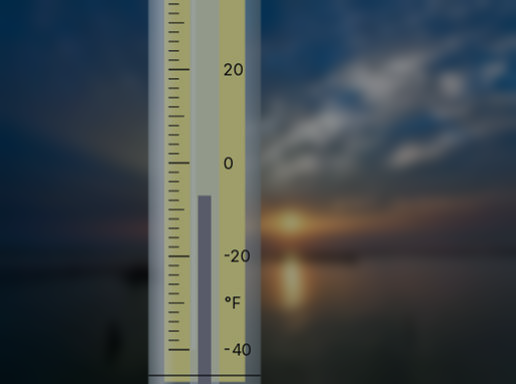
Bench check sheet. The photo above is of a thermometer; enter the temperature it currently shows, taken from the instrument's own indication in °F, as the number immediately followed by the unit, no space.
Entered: -7°F
